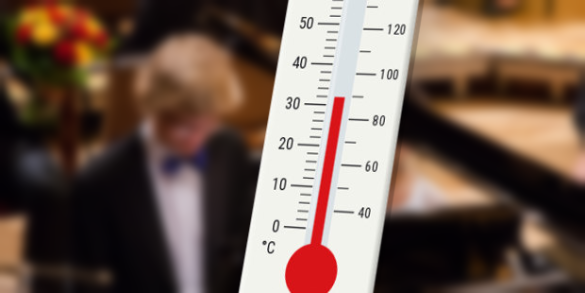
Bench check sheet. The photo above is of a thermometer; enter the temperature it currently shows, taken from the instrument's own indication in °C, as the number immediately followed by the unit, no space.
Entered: 32°C
